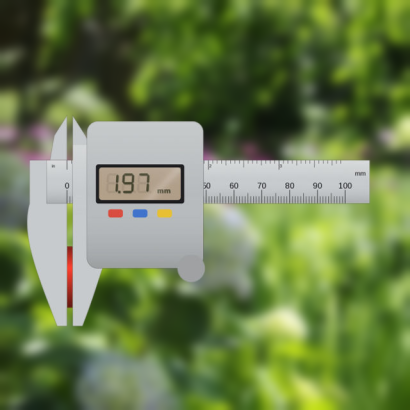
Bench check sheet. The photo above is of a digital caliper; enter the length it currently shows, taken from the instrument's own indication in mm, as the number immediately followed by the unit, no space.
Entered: 1.97mm
